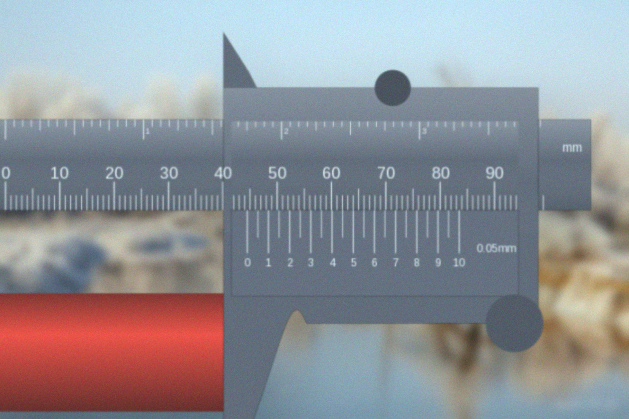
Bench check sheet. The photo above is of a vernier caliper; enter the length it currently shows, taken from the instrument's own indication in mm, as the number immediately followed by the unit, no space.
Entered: 44.5mm
